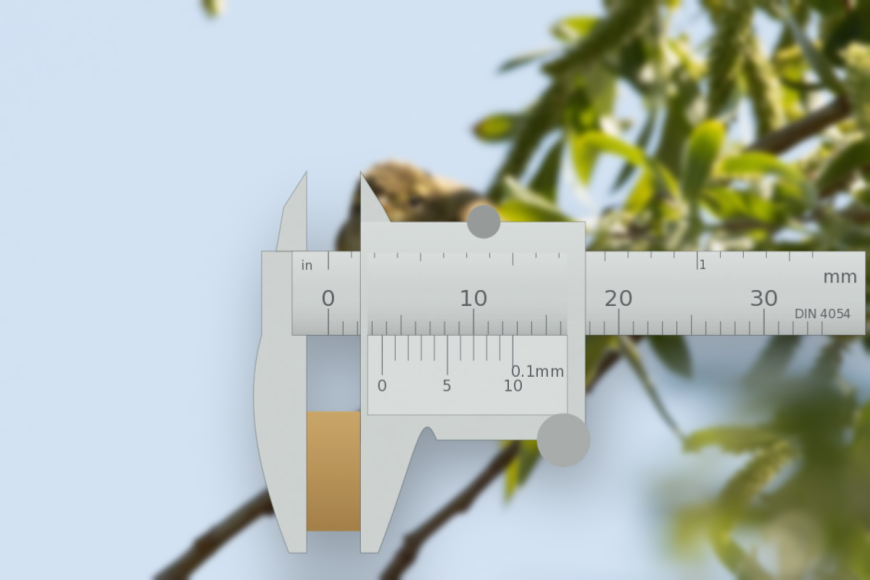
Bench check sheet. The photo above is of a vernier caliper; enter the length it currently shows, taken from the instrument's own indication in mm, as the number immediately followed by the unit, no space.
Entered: 3.7mm
